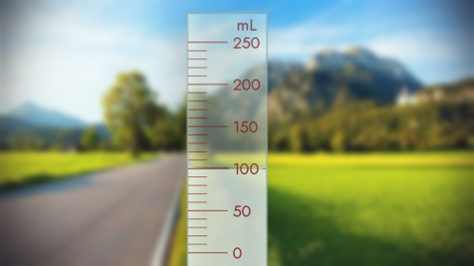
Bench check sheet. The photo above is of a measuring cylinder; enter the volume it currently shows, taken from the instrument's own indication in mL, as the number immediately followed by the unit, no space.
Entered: 100mL
